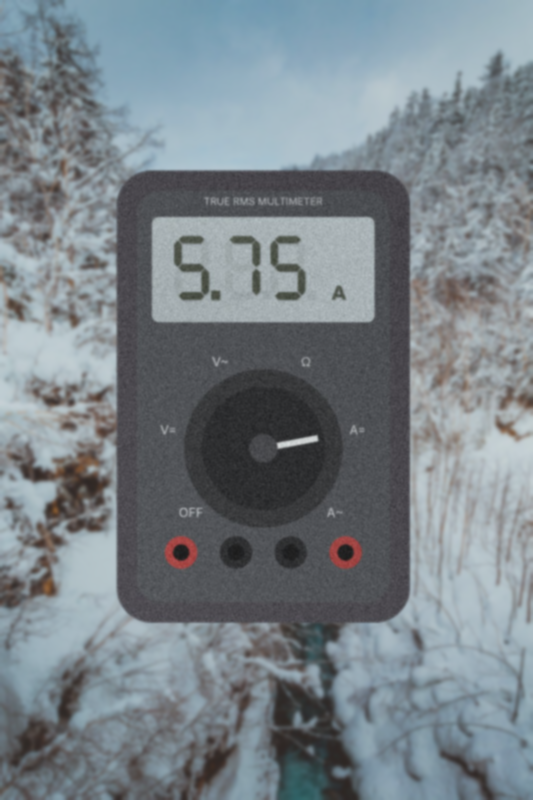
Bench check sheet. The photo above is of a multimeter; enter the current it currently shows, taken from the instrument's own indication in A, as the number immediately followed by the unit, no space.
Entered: 5.75A
